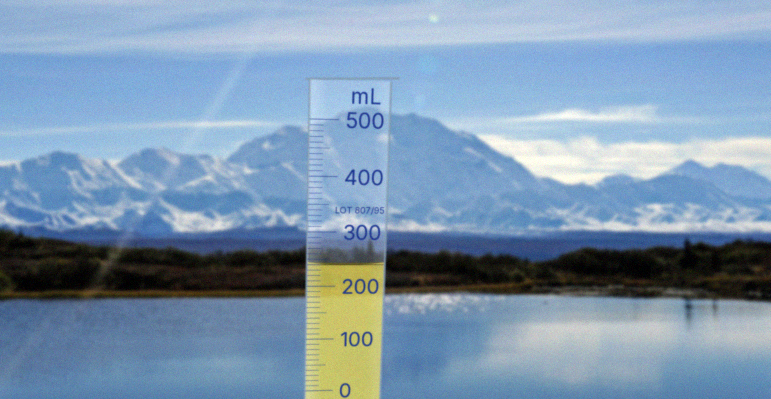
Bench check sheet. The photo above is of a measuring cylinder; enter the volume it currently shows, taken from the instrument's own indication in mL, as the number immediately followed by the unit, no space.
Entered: 240mL
